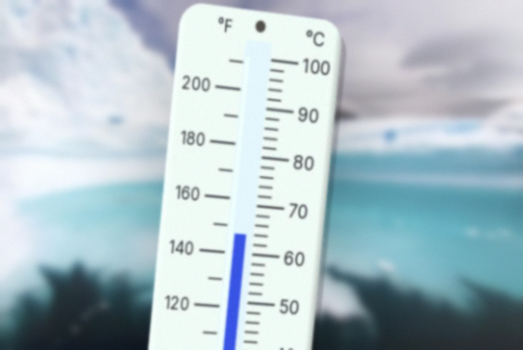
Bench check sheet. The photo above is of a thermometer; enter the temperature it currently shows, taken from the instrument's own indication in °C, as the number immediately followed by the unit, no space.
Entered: 64°C
